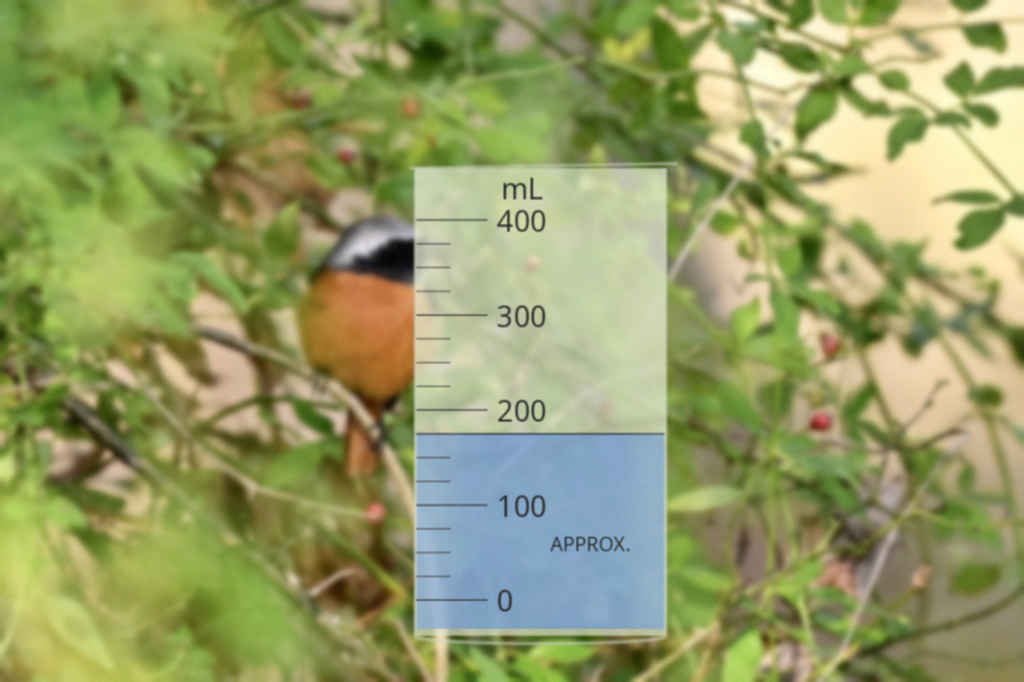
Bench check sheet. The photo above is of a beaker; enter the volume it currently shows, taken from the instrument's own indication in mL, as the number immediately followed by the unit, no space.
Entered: 175mL
